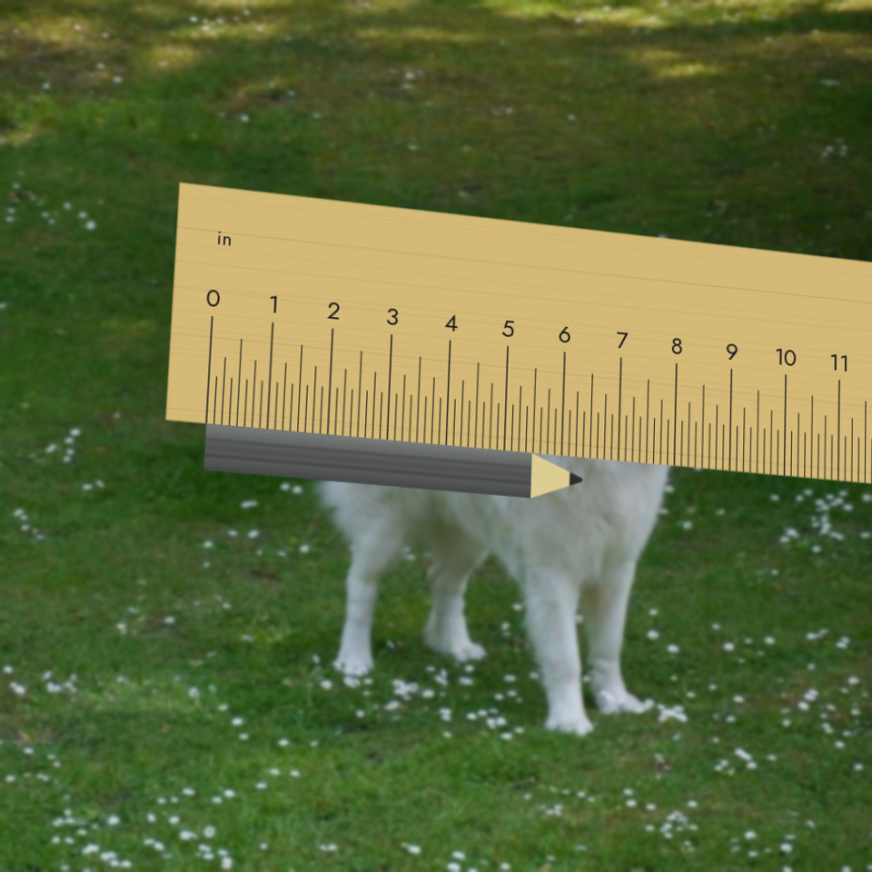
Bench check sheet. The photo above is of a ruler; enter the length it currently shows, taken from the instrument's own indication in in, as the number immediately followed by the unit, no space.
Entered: 6.375in
